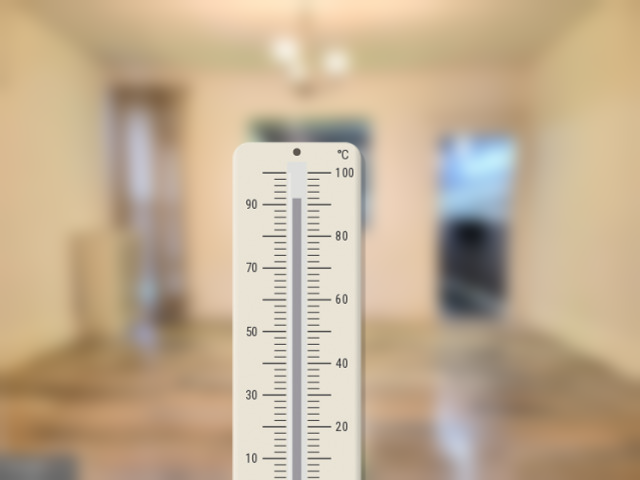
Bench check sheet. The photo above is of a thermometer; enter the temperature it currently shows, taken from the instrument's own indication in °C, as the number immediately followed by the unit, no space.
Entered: 92°C
